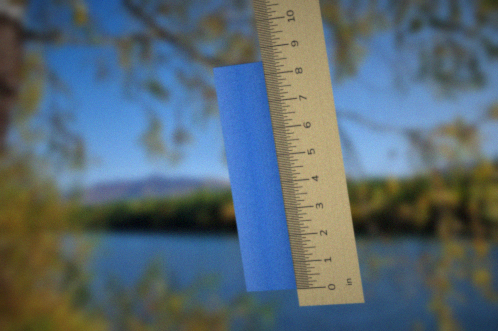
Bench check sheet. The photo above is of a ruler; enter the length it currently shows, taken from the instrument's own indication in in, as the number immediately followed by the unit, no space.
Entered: 8.5in
